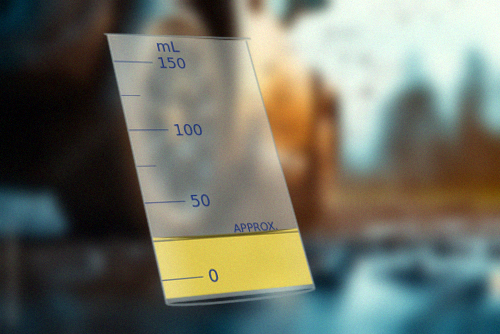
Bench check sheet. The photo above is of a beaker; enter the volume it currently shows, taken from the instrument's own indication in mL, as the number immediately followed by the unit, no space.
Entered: 25mL
